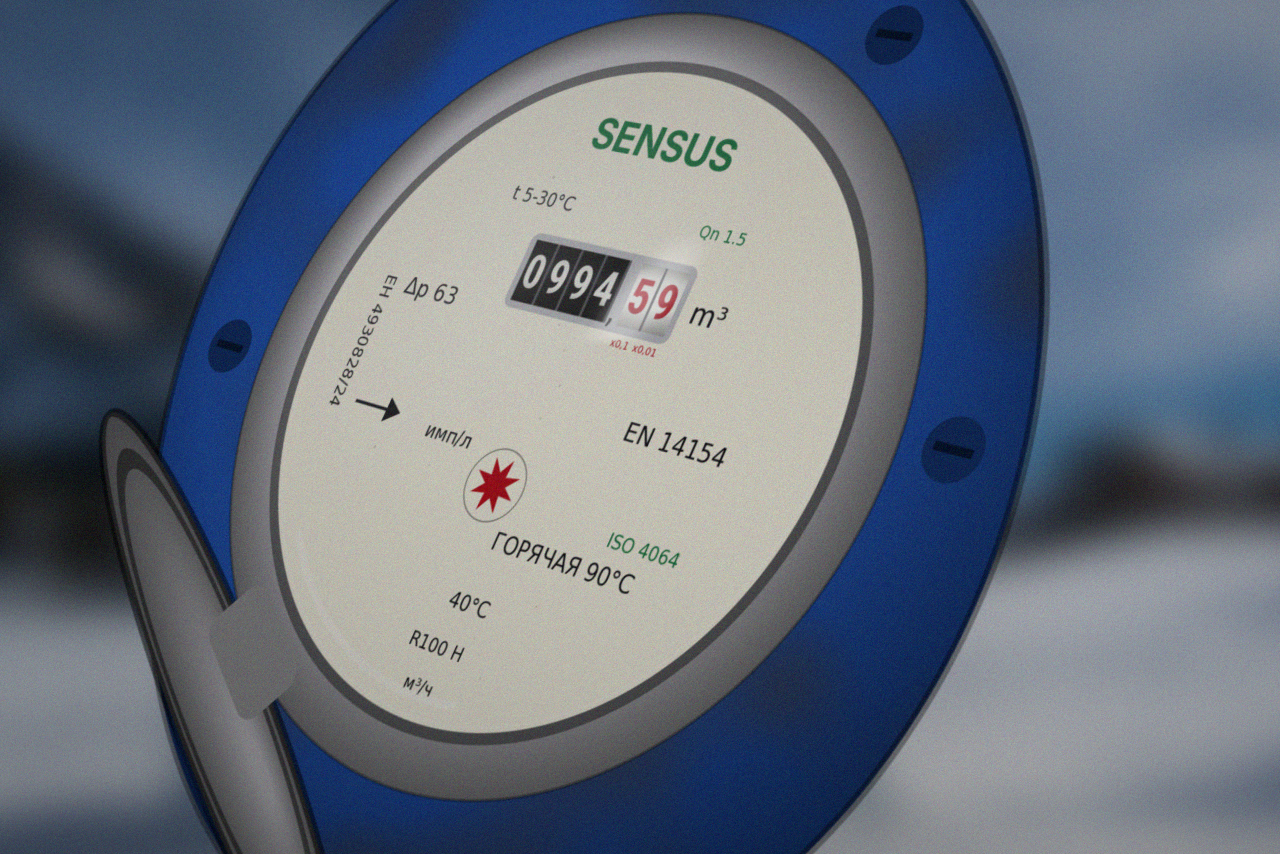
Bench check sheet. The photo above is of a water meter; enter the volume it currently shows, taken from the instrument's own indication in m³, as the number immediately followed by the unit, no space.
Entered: 994.59m³
